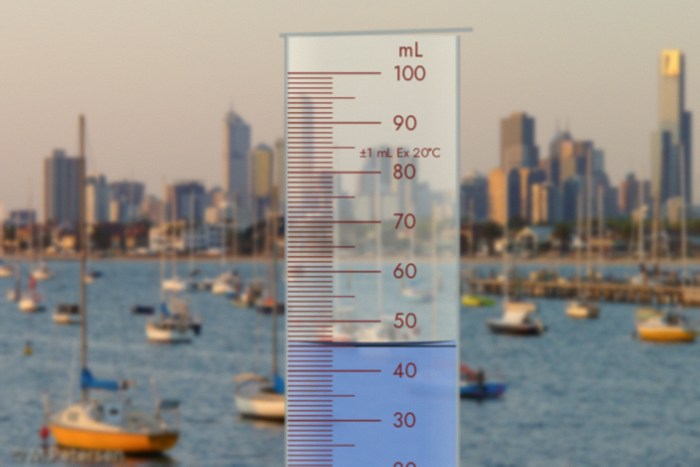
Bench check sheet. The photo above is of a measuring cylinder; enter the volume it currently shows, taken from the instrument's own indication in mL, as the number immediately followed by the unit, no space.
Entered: 45mL
